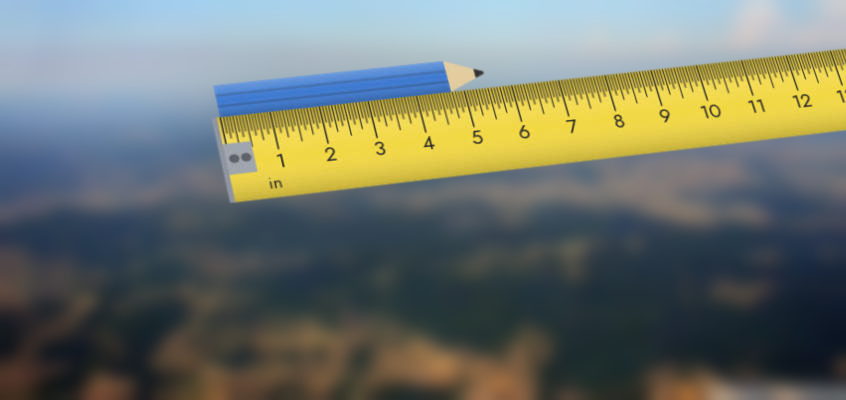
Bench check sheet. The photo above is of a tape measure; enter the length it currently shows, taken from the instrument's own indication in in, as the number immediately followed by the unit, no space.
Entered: 5.5in
